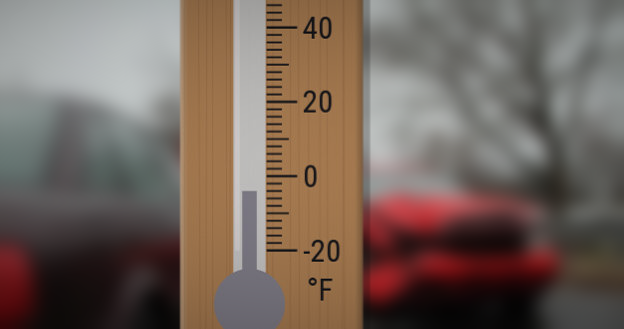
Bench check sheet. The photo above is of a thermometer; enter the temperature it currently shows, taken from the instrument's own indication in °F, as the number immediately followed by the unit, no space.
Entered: -4°F
